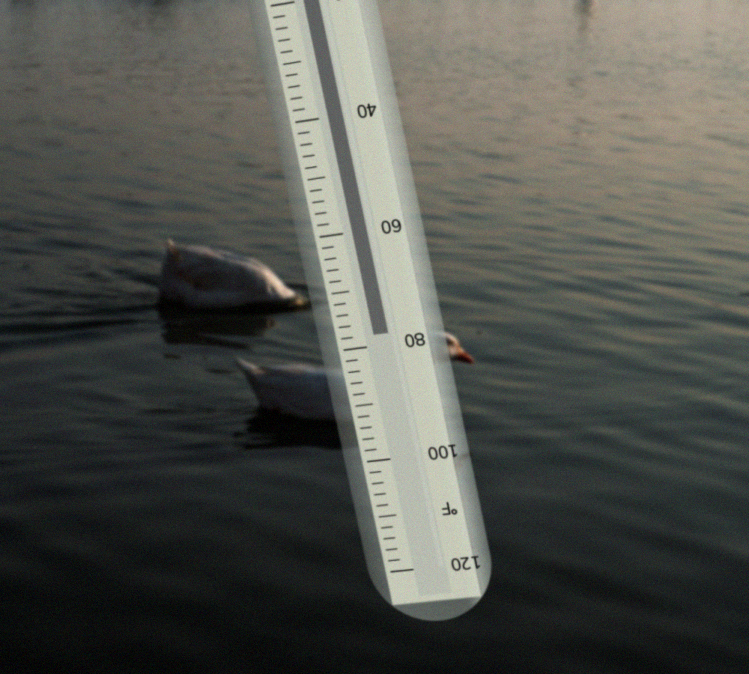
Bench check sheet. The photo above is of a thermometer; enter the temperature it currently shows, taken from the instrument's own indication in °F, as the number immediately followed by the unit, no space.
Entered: 78°F
